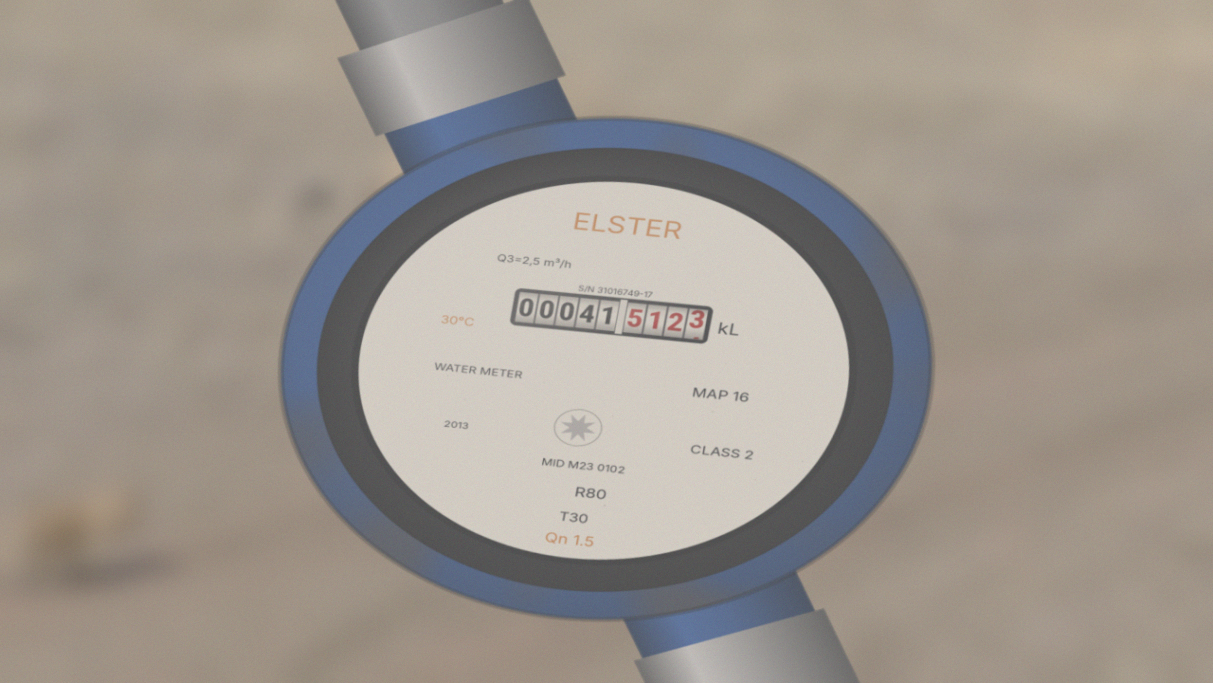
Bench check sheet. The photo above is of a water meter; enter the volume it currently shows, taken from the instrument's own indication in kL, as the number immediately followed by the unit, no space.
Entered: 41.5123kL
